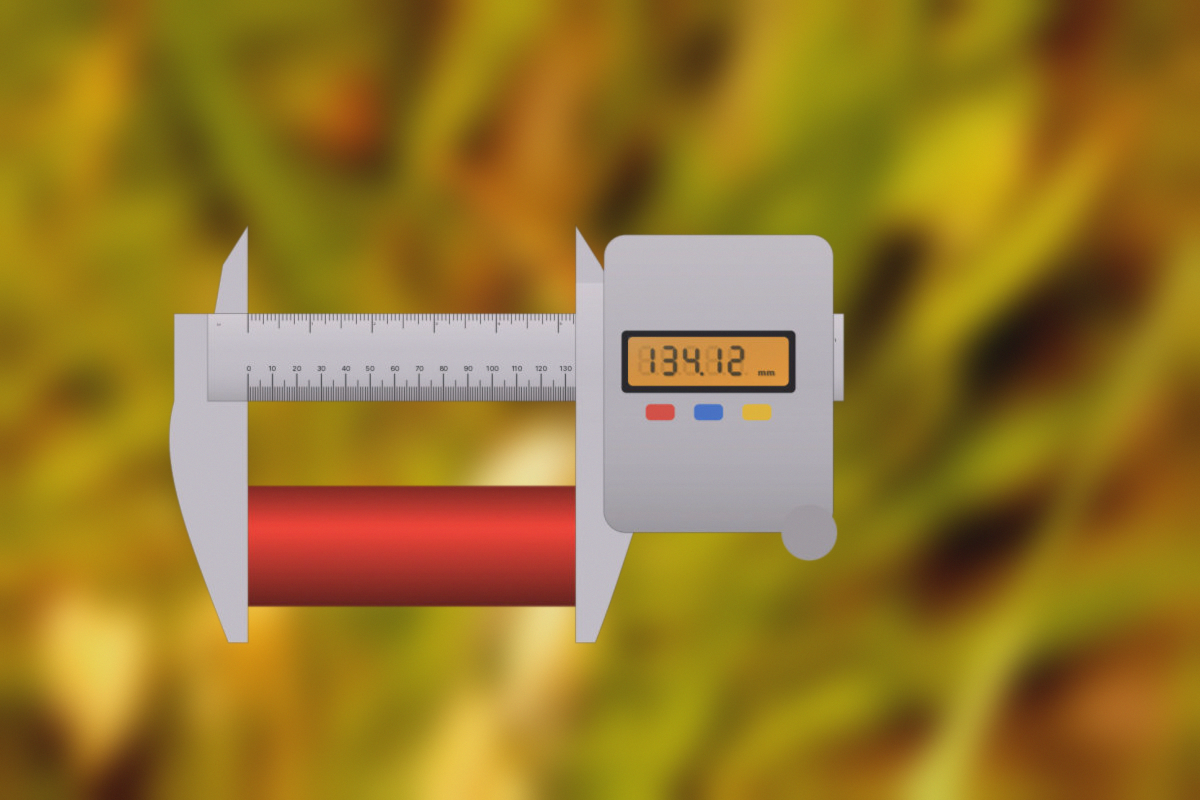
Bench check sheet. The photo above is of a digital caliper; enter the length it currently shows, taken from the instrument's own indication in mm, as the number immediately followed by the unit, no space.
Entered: 134.12mm
